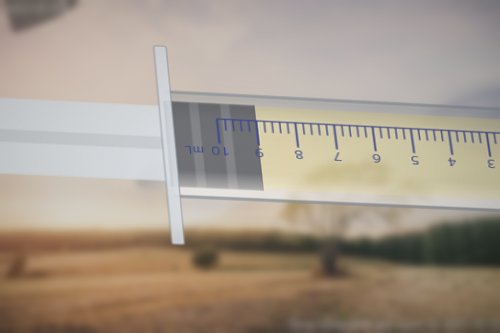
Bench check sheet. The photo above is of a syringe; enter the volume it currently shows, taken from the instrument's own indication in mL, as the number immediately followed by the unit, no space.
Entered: 9mL
